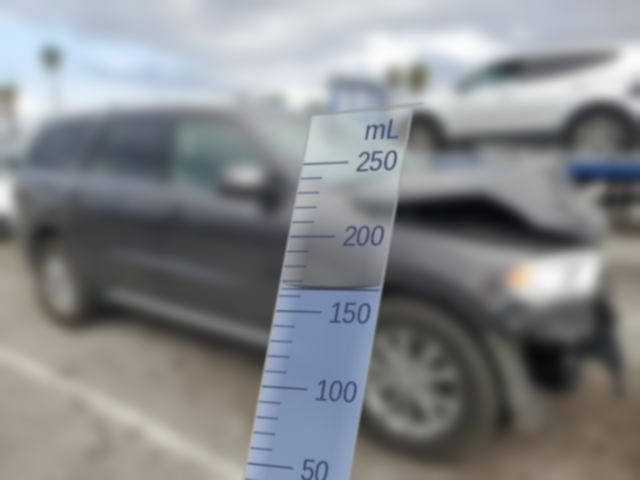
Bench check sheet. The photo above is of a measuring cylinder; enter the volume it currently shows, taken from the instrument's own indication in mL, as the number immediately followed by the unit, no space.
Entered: 165mL
